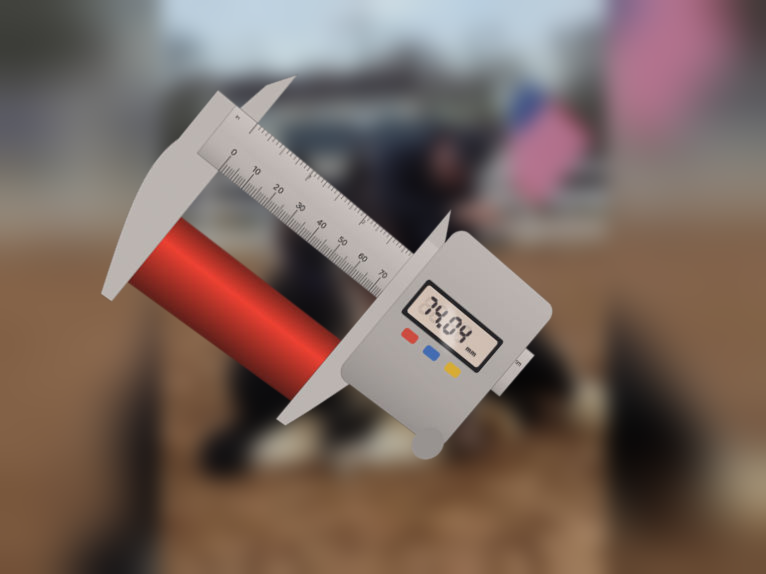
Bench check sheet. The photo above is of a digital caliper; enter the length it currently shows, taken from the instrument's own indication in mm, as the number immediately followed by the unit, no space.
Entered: 74.04mm
